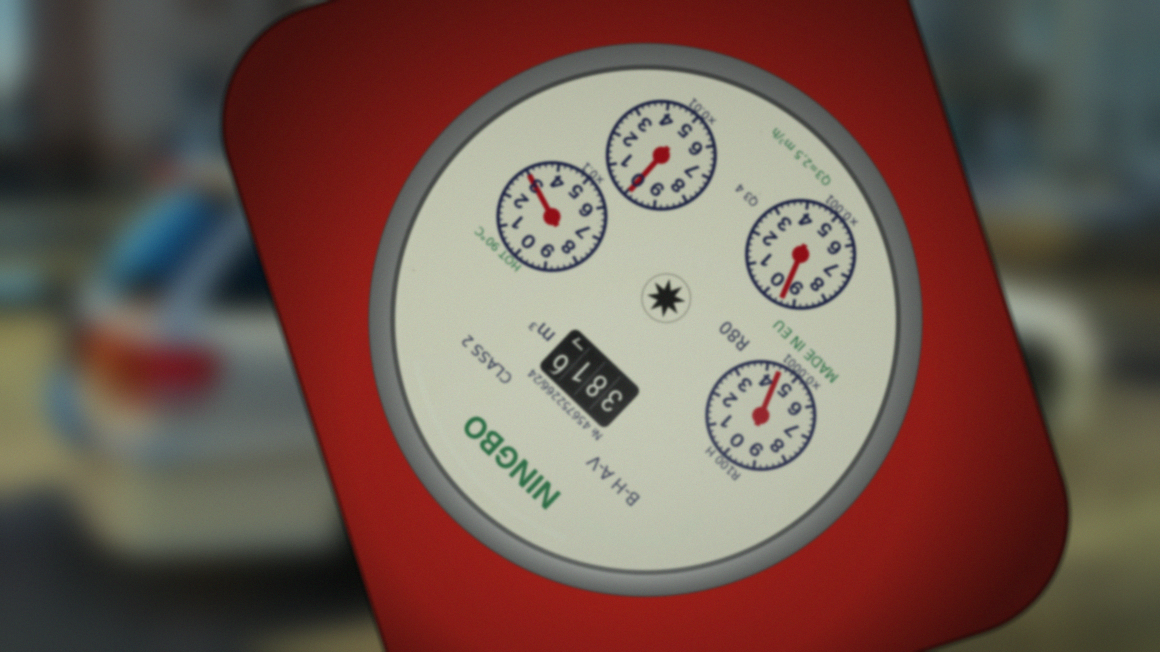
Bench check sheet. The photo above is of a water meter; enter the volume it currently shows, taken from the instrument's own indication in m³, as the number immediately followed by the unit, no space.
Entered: 3816.2994m³
